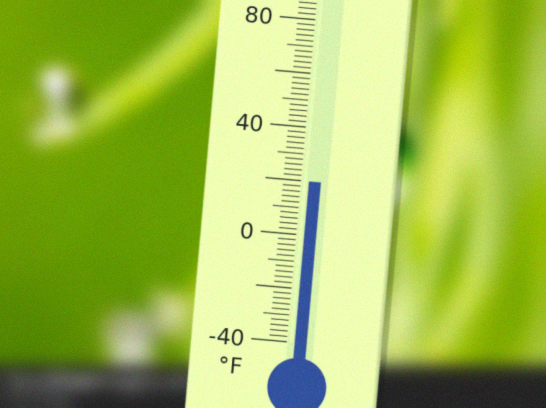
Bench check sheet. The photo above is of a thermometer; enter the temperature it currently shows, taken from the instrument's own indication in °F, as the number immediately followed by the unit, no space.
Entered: 20°F
